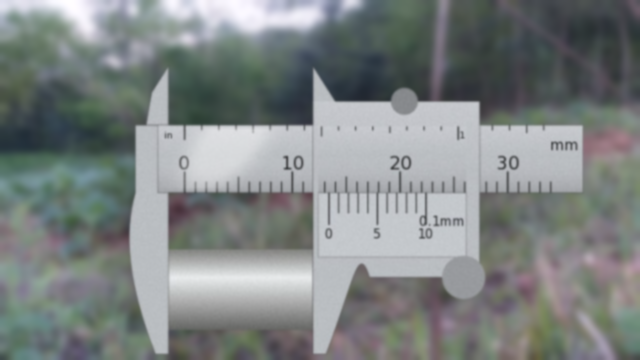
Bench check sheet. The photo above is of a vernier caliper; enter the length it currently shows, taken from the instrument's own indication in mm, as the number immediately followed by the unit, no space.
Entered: 13.4mm
